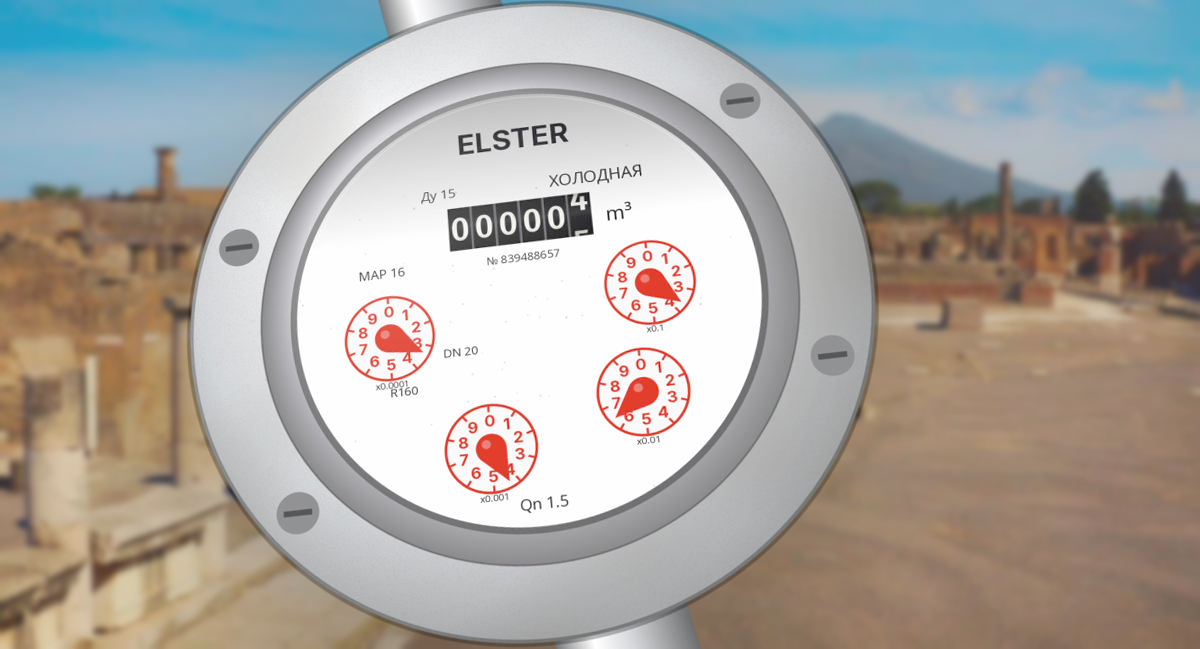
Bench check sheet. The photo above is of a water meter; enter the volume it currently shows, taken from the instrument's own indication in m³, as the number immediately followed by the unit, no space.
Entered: 4.3643m³
